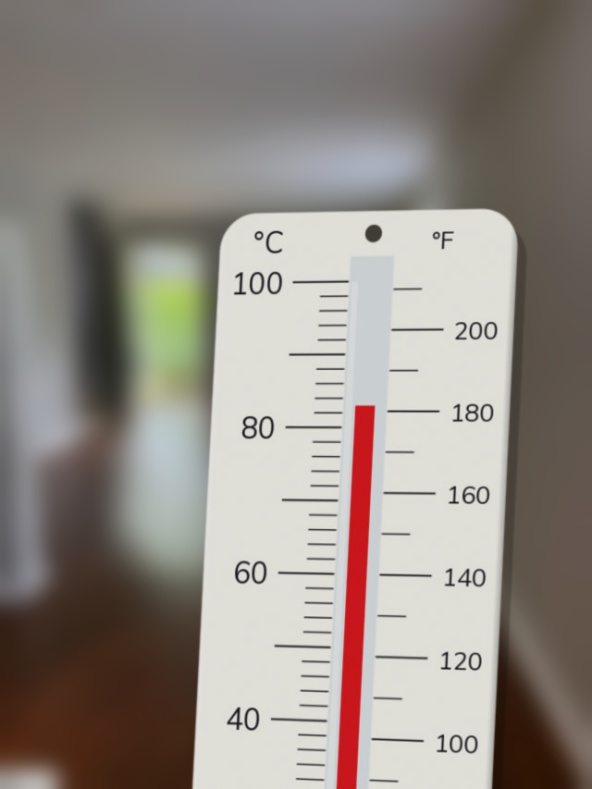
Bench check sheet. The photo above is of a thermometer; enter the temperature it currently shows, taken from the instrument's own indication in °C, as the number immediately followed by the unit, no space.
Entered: 83°C
